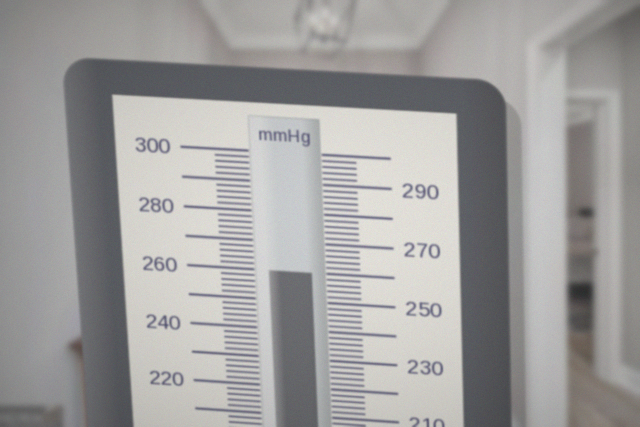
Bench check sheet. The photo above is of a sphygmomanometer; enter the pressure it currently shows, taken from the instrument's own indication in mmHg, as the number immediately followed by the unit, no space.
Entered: 260mmHg
